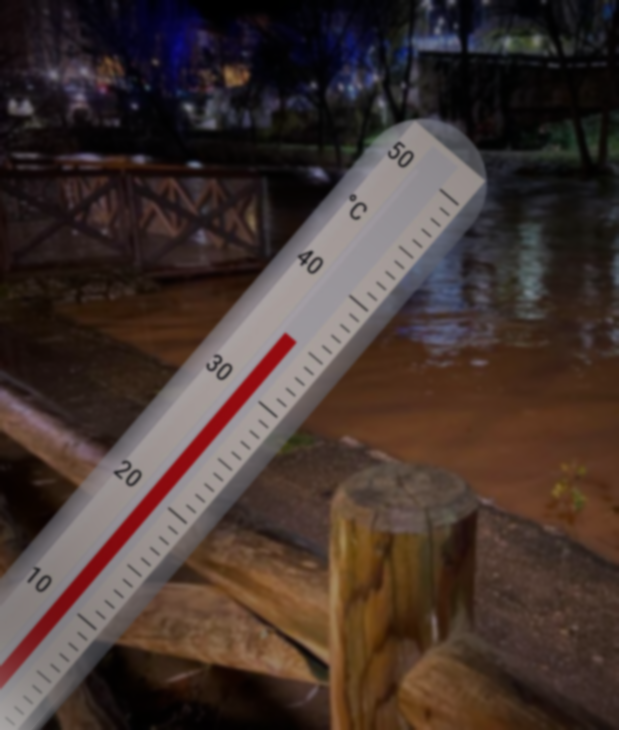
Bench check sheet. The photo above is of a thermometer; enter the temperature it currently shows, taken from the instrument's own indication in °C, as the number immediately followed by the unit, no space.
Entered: 35°C
